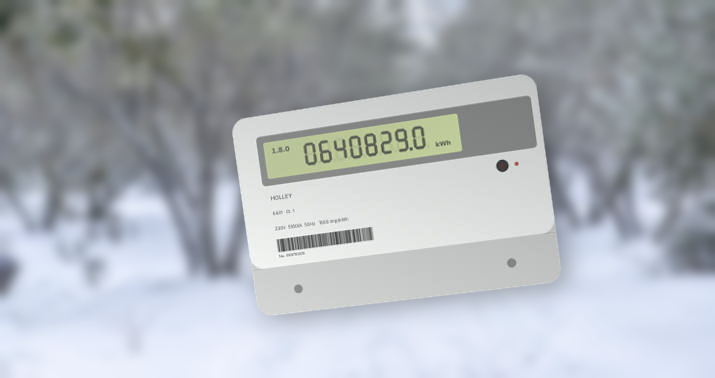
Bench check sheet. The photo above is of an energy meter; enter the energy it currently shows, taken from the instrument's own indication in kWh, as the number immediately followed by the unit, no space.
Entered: 640829.0kWh
